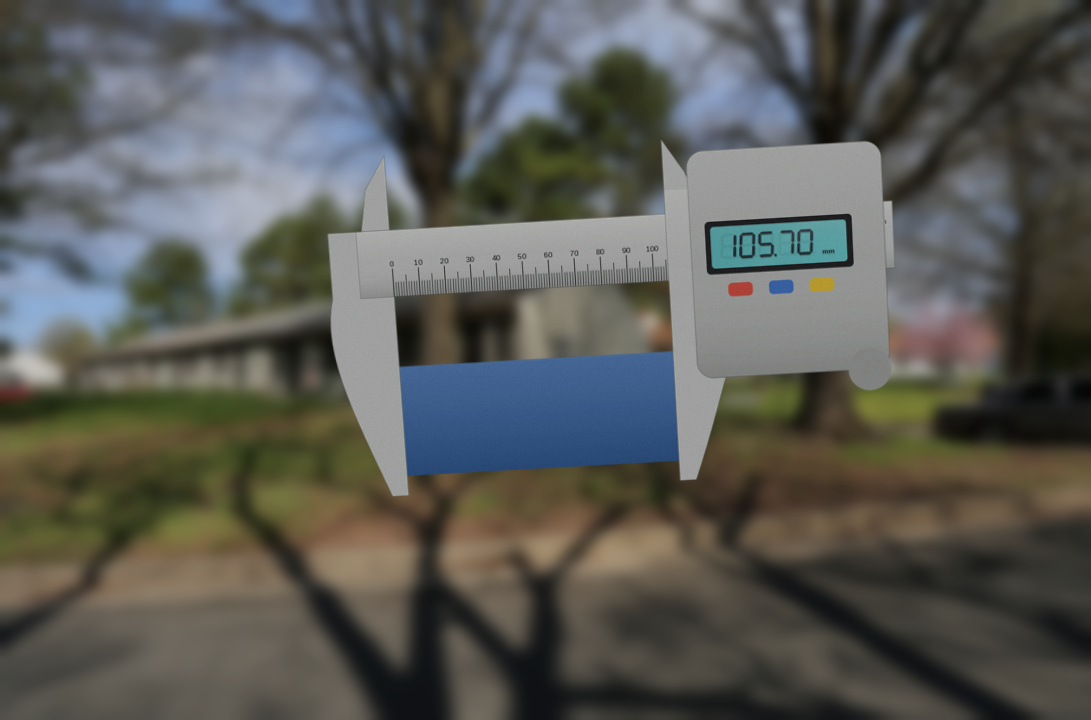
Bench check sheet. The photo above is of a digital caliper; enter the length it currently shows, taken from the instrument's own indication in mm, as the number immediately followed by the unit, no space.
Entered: 105.70mm
